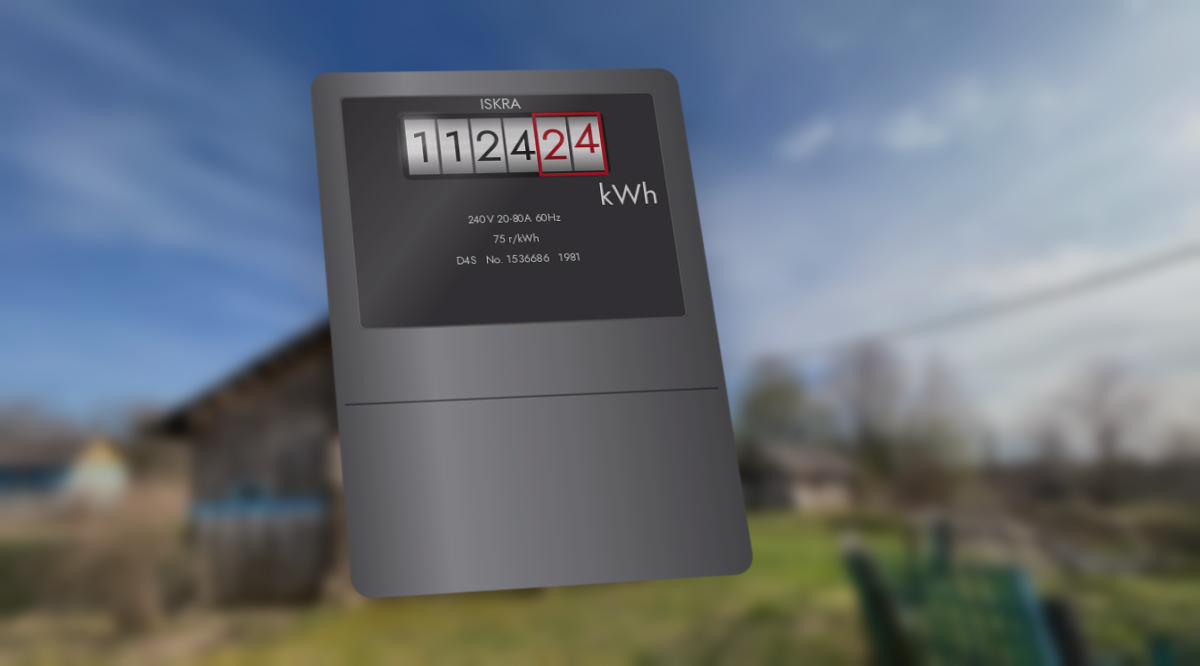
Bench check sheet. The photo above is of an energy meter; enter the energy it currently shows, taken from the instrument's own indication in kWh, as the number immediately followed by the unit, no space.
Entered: 1124.24kWh
